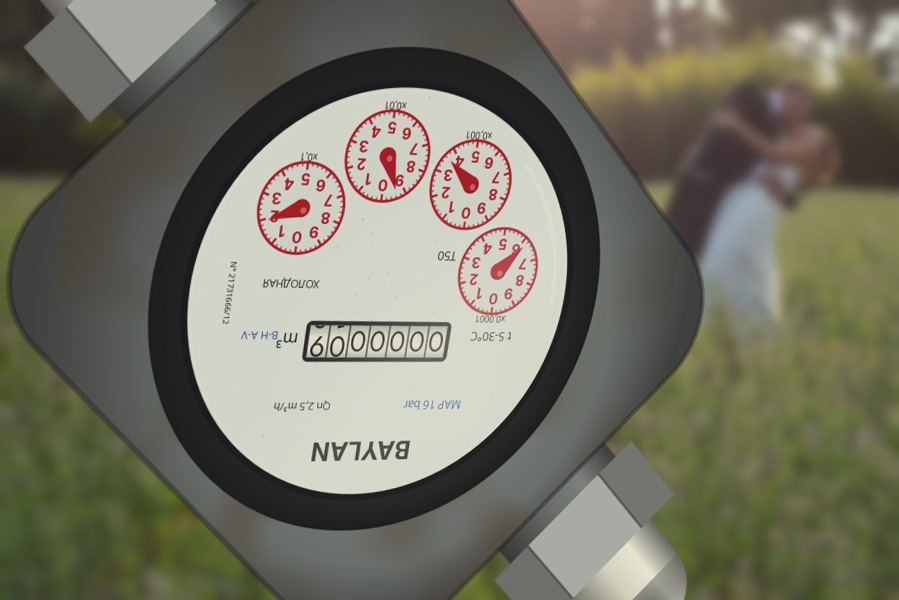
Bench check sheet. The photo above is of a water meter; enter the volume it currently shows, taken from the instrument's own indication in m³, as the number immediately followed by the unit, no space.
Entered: 9.1936m³
